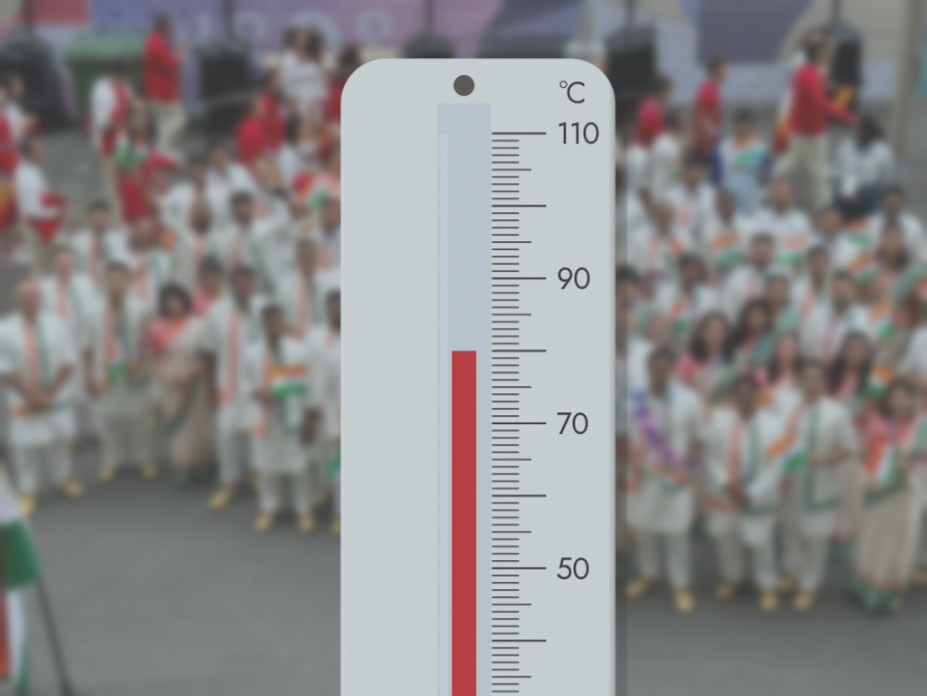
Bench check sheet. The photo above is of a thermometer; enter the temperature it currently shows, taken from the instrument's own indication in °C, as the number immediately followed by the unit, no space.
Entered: 80°C
